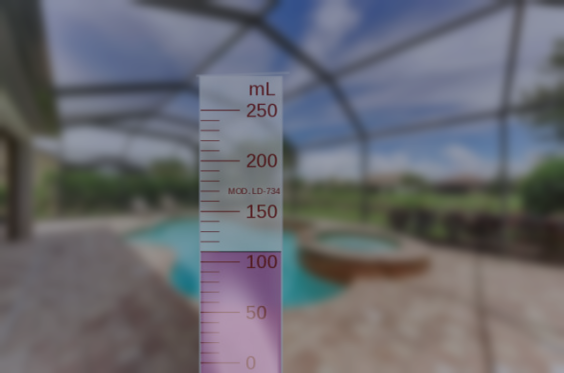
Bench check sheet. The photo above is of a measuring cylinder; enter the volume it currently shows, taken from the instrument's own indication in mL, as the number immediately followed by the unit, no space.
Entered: 110mL
